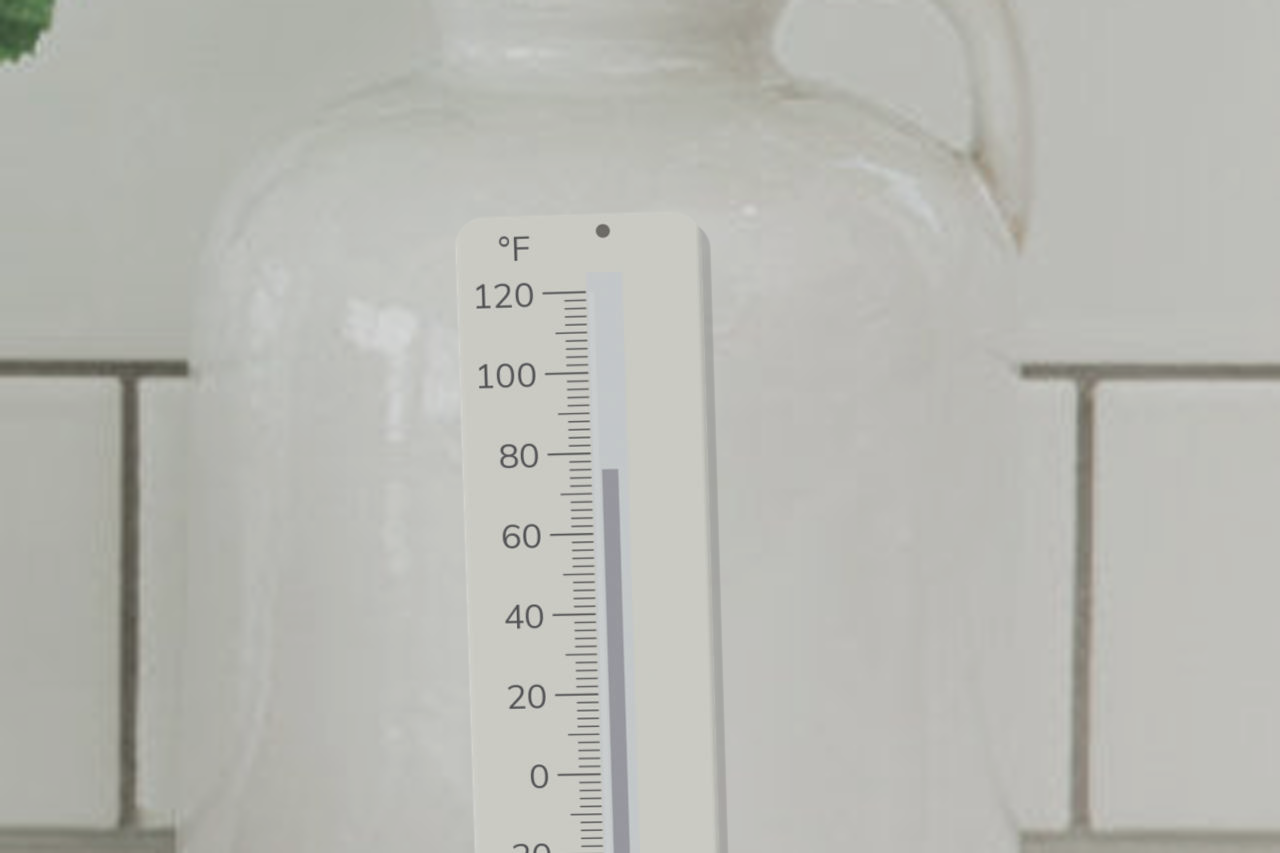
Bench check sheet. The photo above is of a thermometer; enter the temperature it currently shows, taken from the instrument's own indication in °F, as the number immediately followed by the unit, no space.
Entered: 76°F
